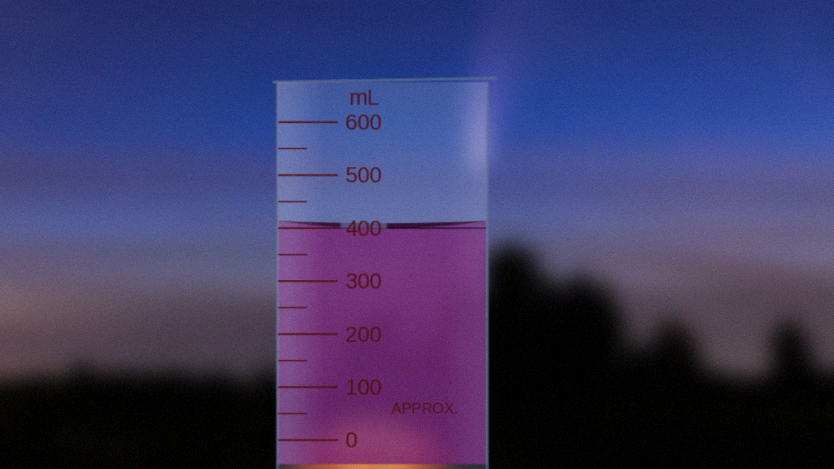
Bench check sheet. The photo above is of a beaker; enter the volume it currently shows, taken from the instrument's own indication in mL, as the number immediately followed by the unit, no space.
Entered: 400mL
